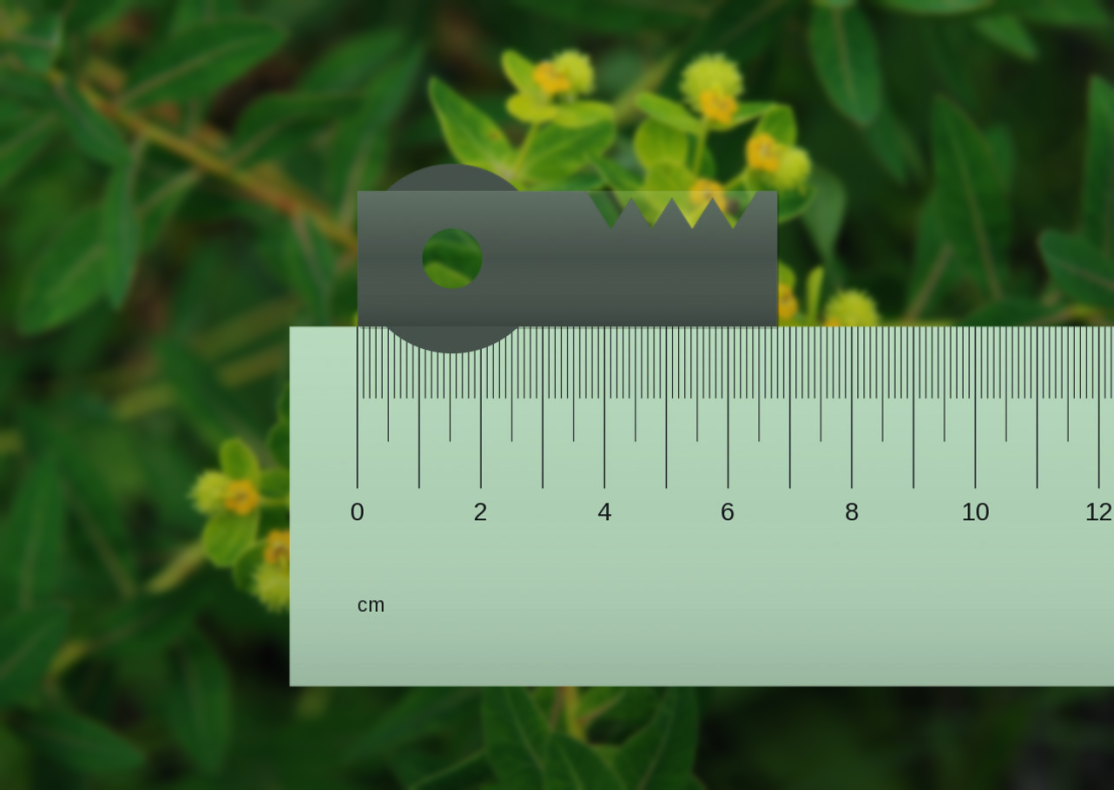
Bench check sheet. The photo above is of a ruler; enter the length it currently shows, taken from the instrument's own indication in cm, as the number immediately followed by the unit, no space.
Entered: 6.8cm
